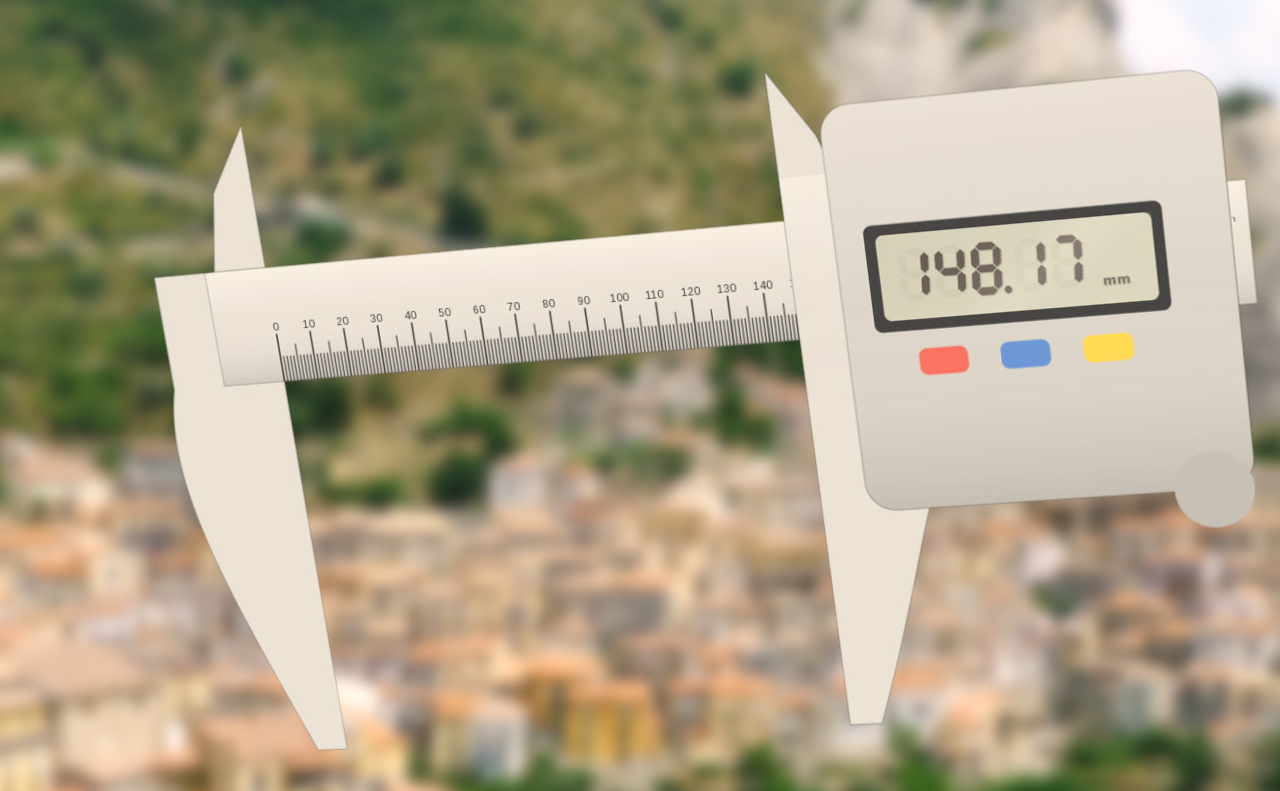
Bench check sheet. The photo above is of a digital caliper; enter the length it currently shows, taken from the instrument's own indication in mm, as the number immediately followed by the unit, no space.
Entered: 148.17mm
